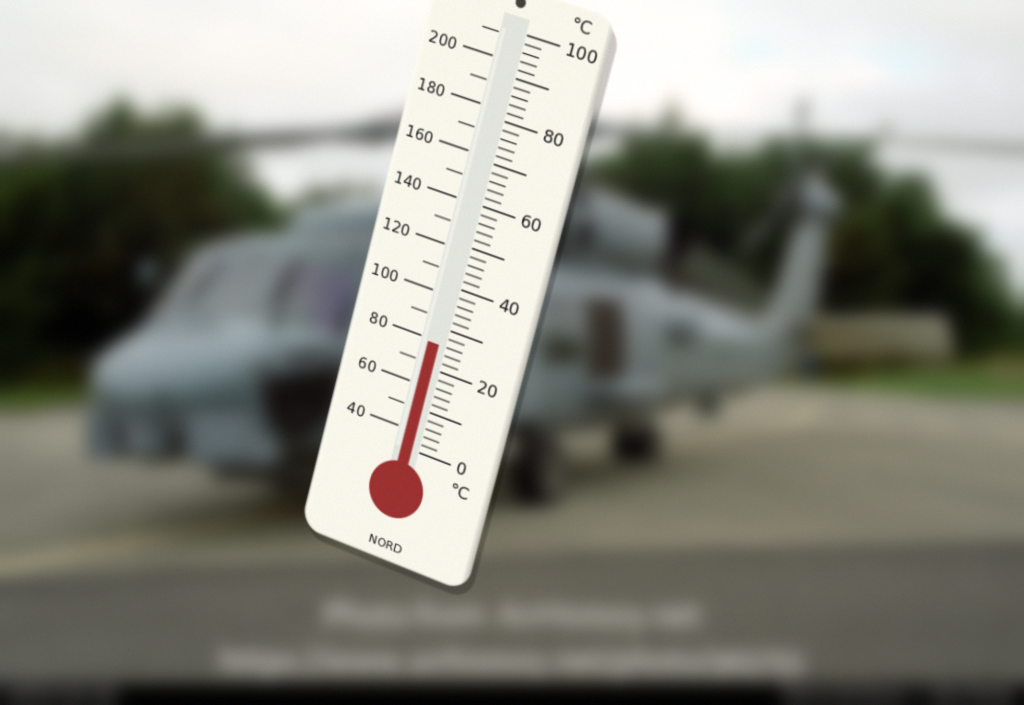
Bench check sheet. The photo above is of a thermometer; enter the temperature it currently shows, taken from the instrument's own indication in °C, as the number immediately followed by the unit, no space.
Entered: 26°C
